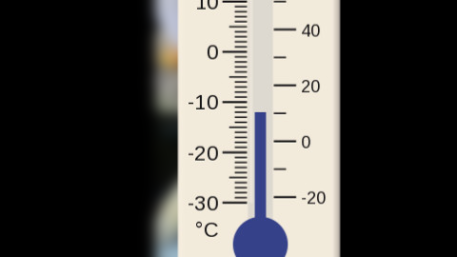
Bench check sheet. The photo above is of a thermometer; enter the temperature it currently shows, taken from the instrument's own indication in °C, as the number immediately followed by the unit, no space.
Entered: -12°C
